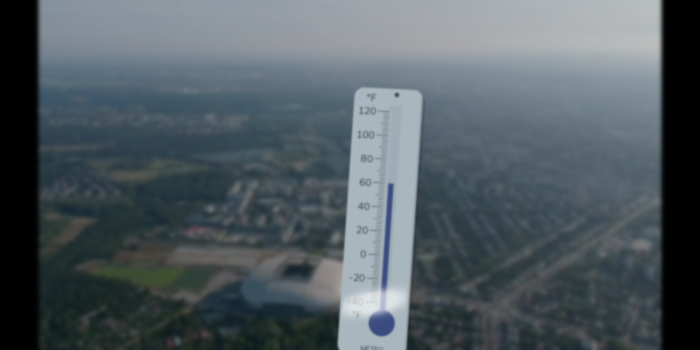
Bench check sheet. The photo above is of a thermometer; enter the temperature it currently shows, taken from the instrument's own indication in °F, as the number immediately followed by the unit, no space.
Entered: 60°F
